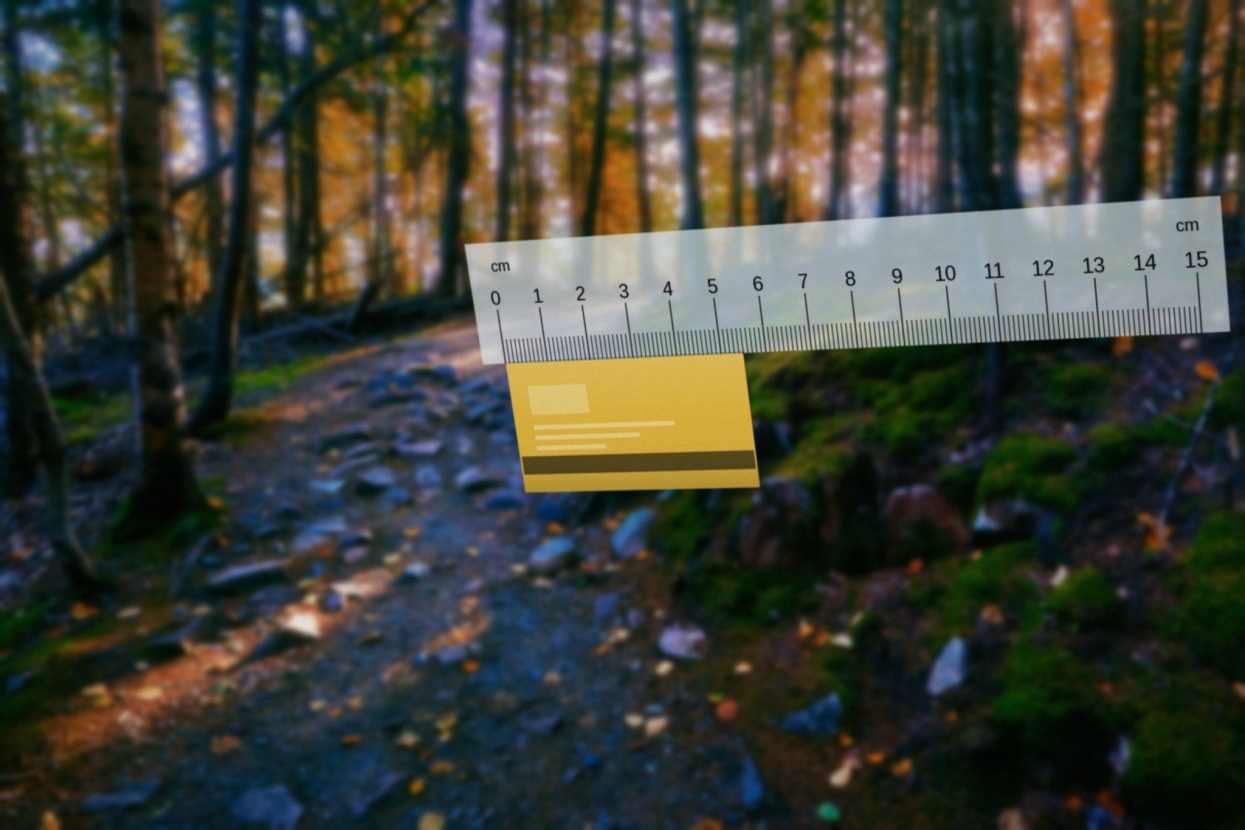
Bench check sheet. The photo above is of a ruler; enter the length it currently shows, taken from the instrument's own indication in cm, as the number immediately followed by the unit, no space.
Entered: 5.5cm
